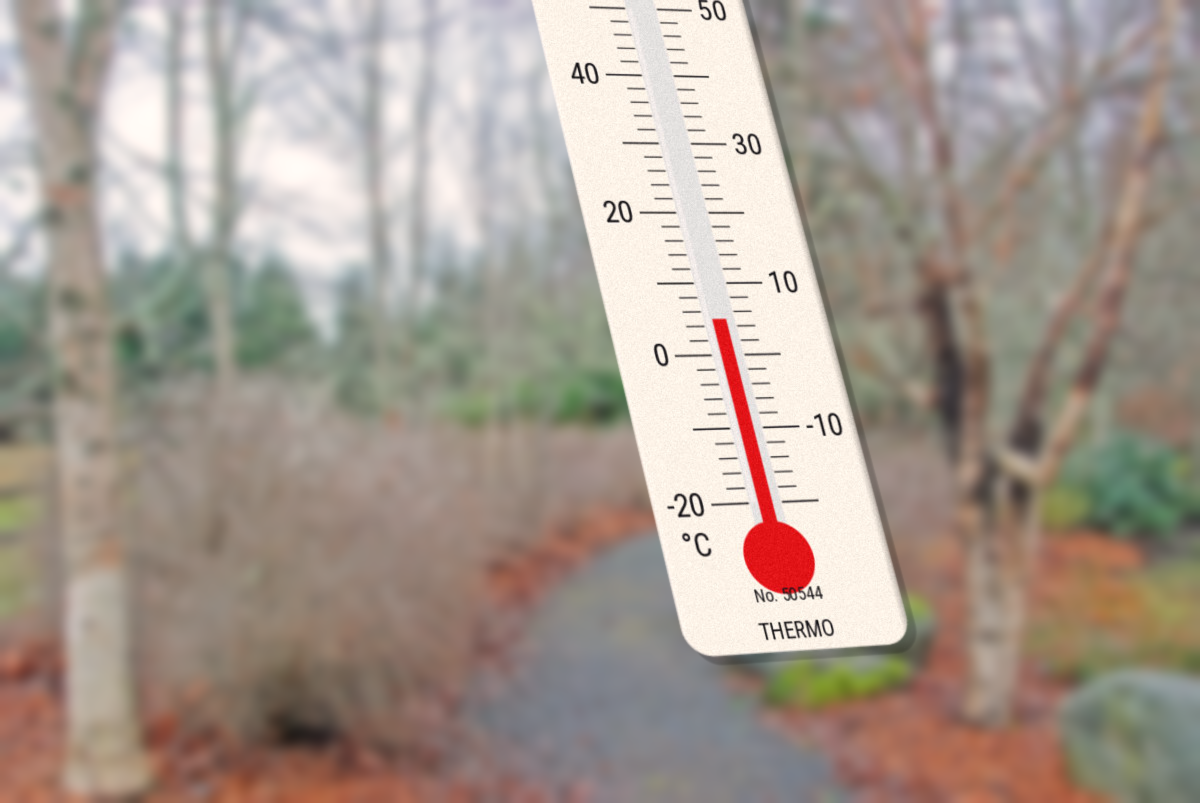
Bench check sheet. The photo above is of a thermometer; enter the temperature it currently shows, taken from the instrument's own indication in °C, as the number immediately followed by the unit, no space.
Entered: 5°C
